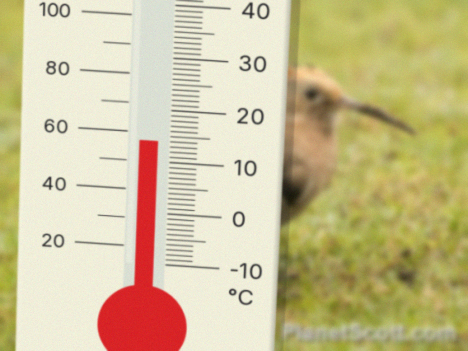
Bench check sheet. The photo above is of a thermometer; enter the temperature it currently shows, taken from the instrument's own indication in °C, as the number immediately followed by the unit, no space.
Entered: 14°C
